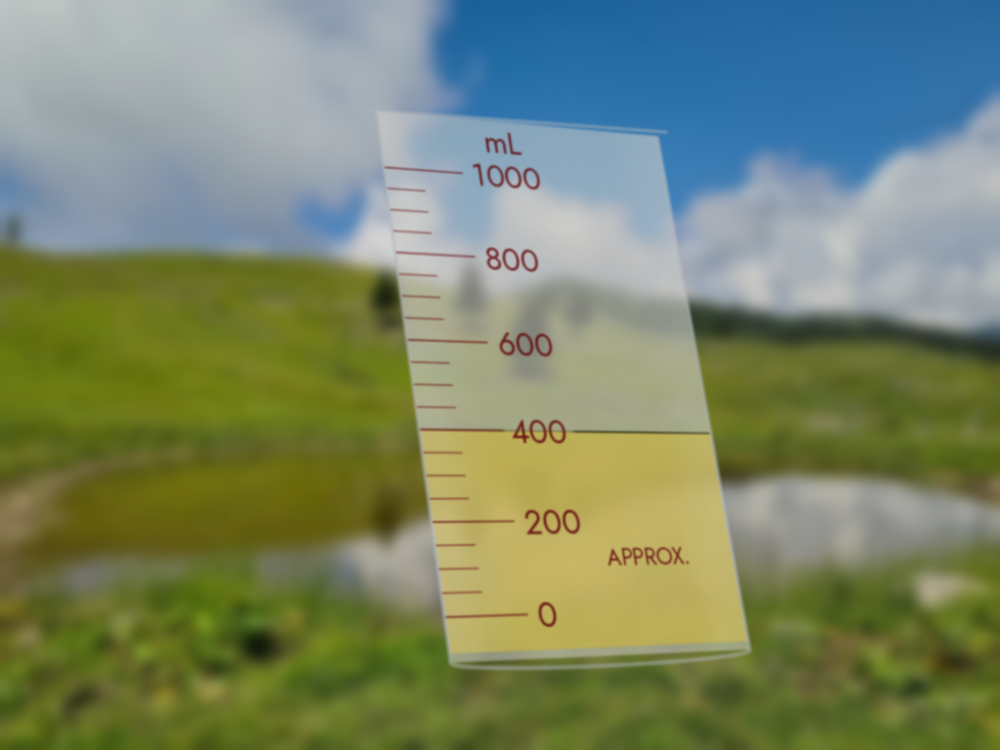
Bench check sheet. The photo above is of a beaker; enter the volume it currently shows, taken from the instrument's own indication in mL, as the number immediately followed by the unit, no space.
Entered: 400mL
